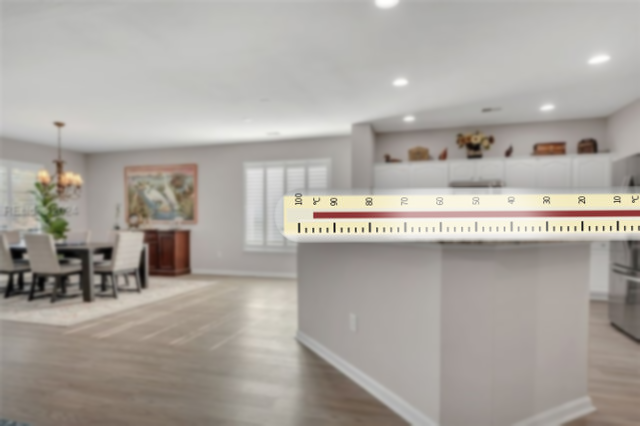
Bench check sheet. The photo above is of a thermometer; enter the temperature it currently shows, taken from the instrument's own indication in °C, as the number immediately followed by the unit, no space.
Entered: 96°C
